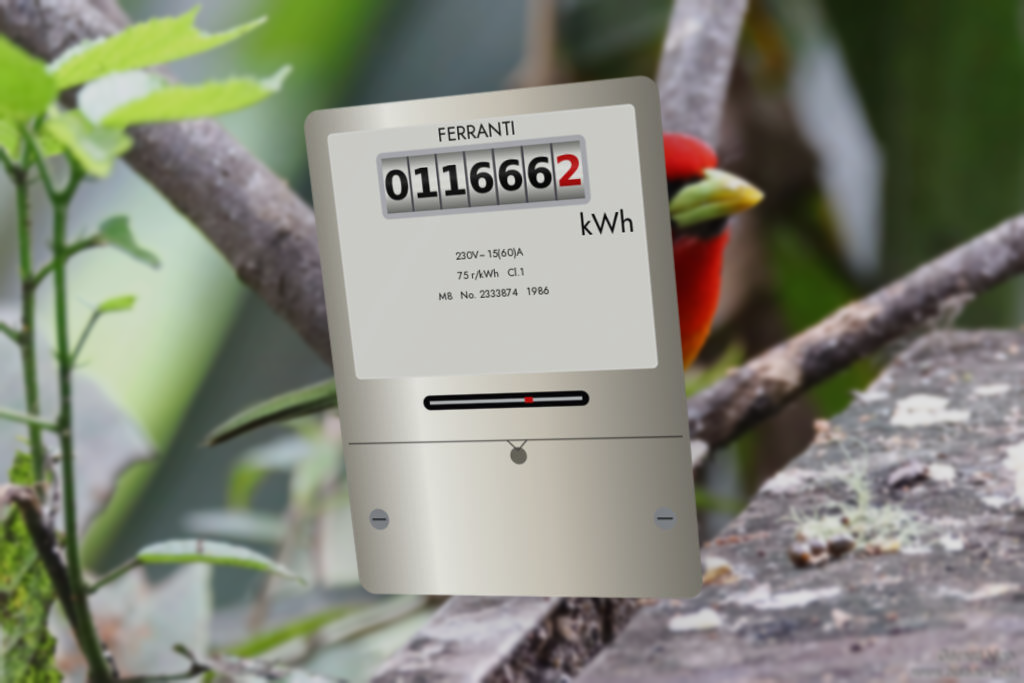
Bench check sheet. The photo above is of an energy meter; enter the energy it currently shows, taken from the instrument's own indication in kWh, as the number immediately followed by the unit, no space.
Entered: 11666.2kWh
